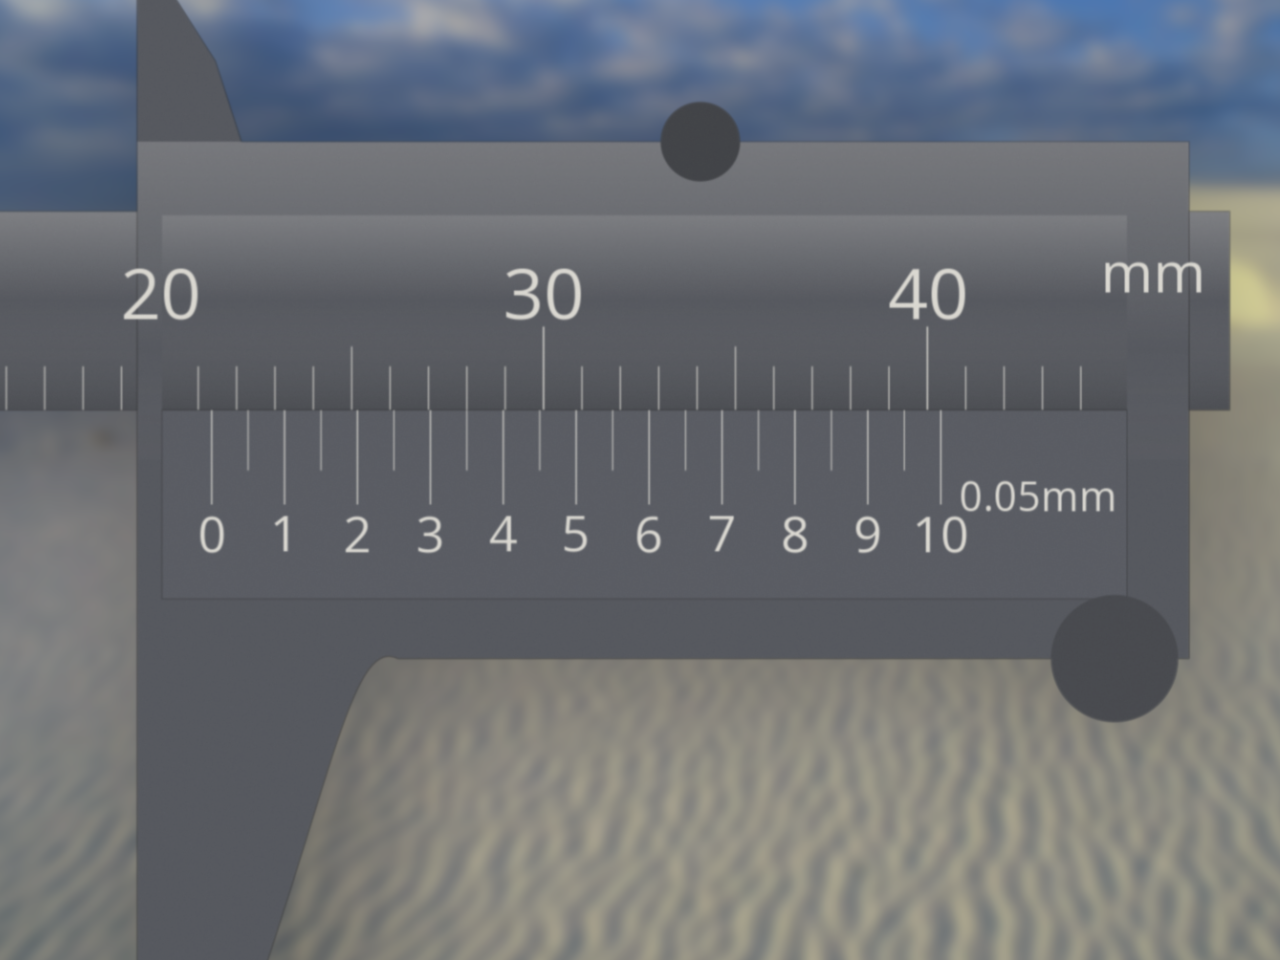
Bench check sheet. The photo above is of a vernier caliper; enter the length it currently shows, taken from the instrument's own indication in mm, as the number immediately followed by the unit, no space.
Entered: 21.35mm
